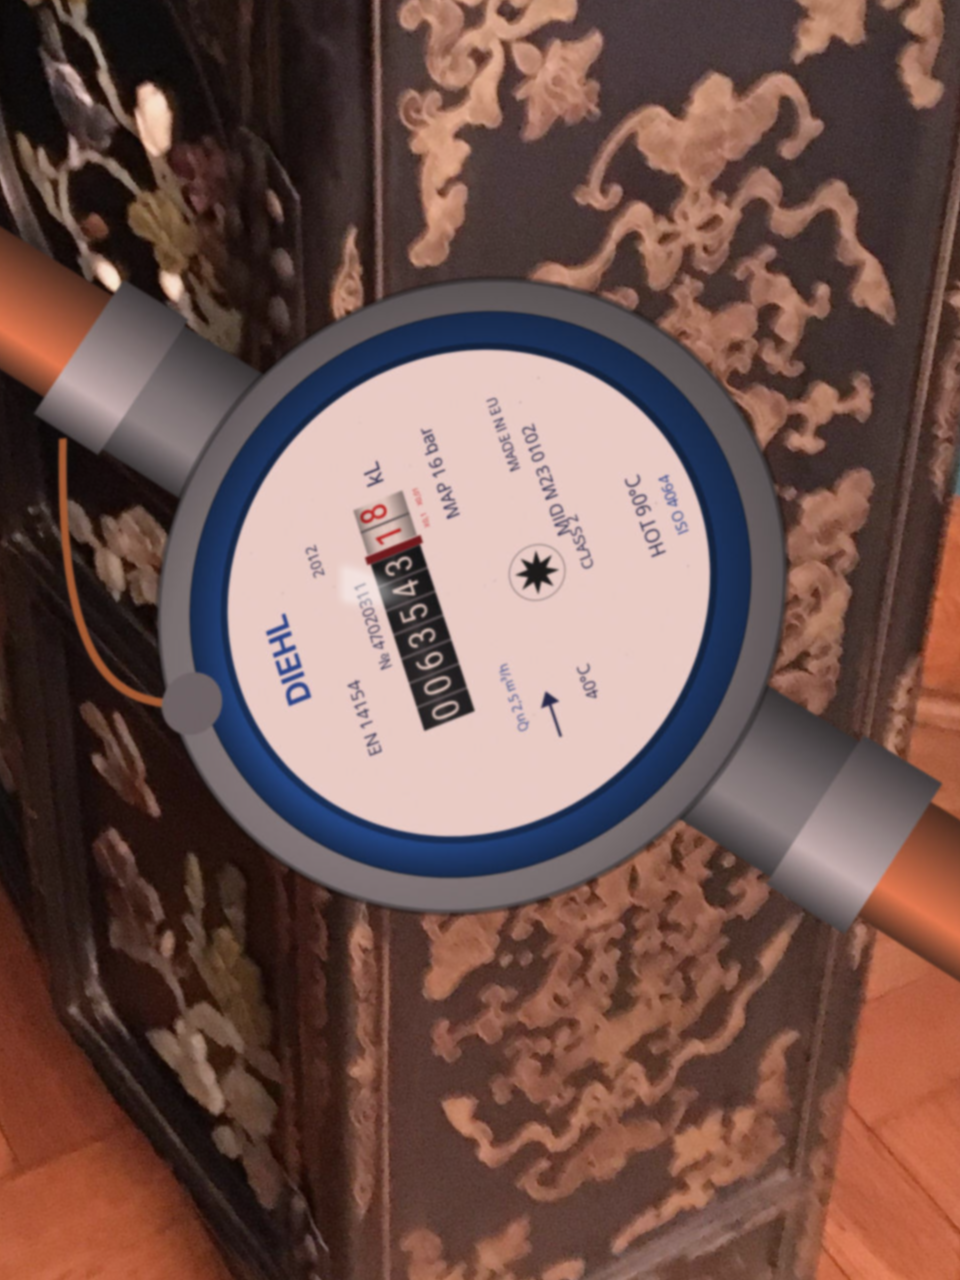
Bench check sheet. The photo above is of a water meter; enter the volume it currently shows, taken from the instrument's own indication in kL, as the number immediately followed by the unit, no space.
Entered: 63543.18kL
